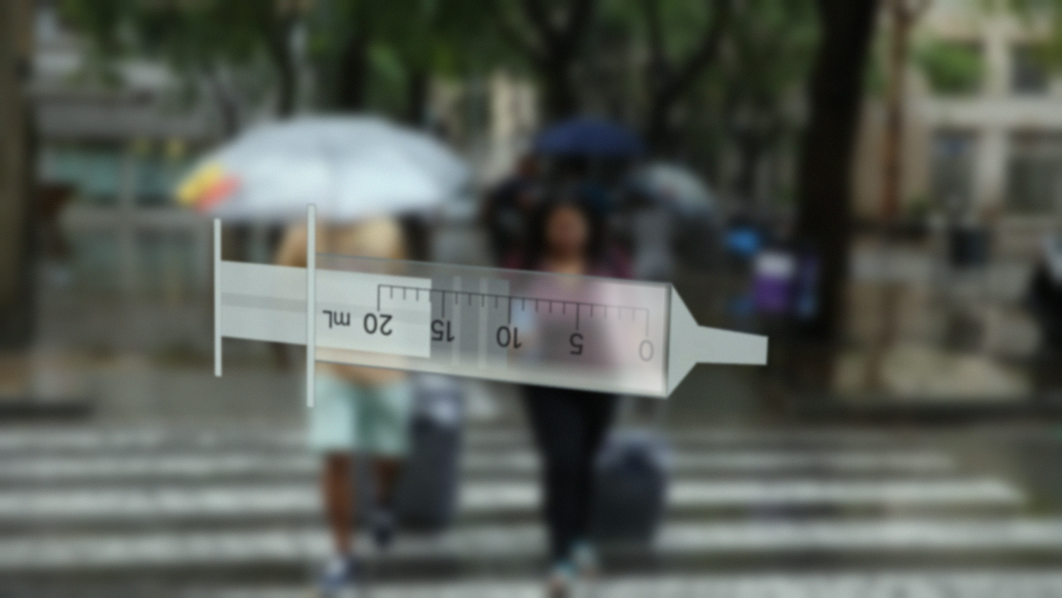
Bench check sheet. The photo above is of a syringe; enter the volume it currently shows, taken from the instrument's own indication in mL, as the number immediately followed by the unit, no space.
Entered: 10mL
